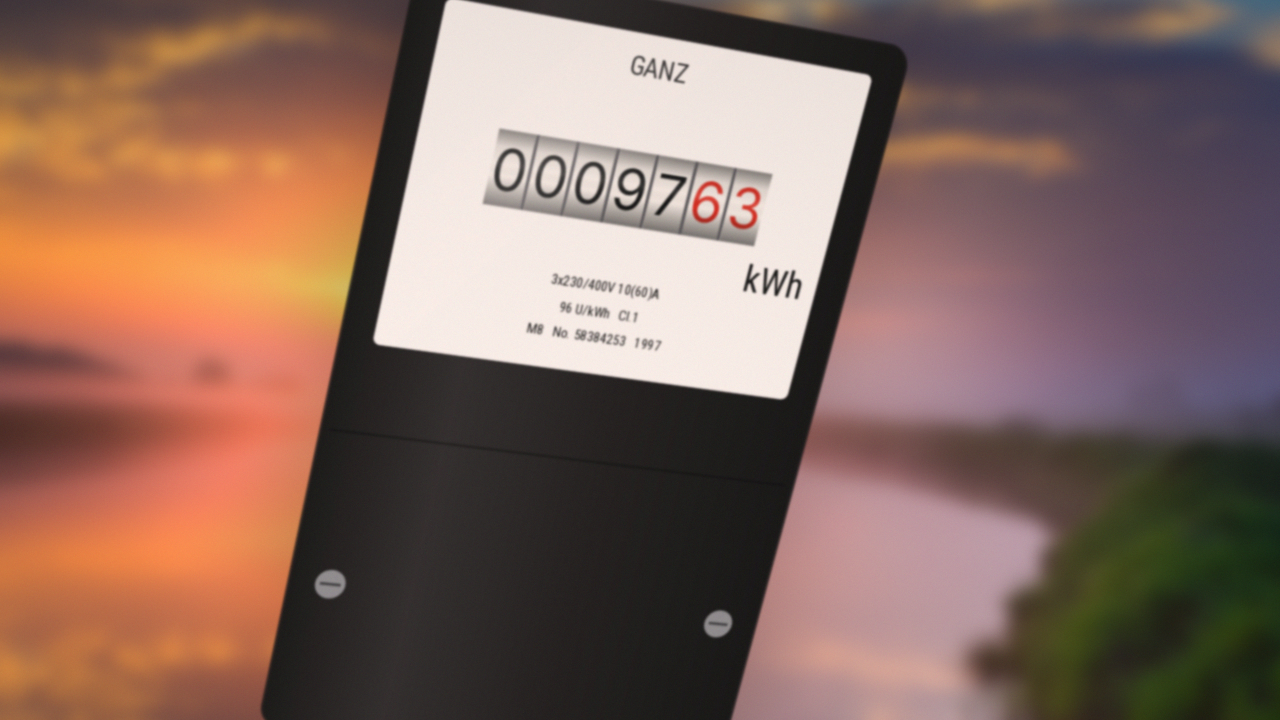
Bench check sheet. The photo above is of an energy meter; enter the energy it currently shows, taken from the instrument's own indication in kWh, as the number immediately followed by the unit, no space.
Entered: 97.63kWh
